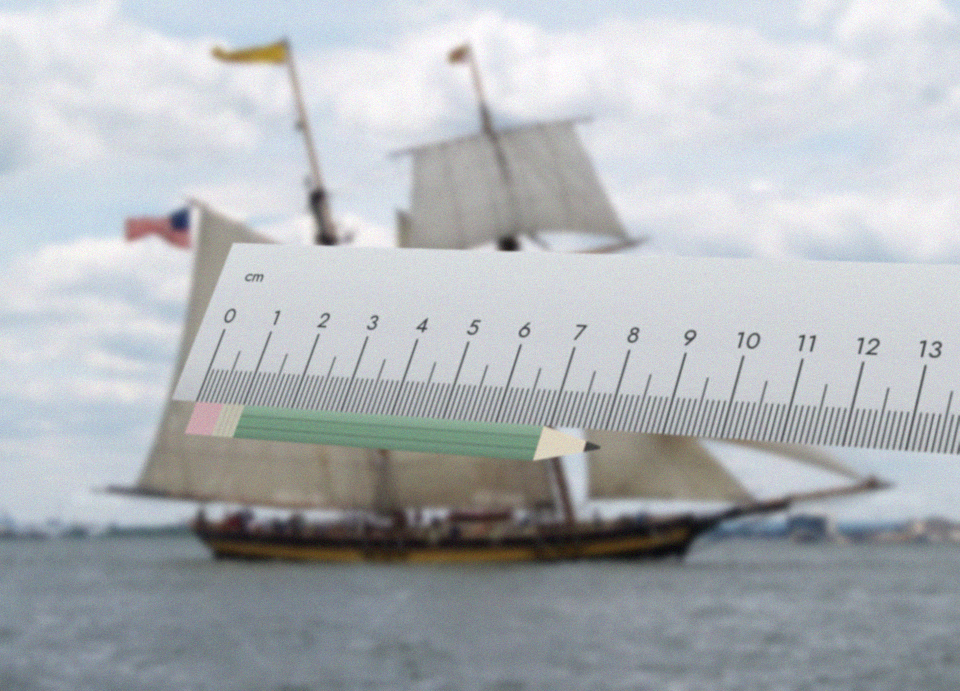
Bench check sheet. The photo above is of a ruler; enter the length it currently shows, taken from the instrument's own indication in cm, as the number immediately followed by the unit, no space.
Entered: 8cm
